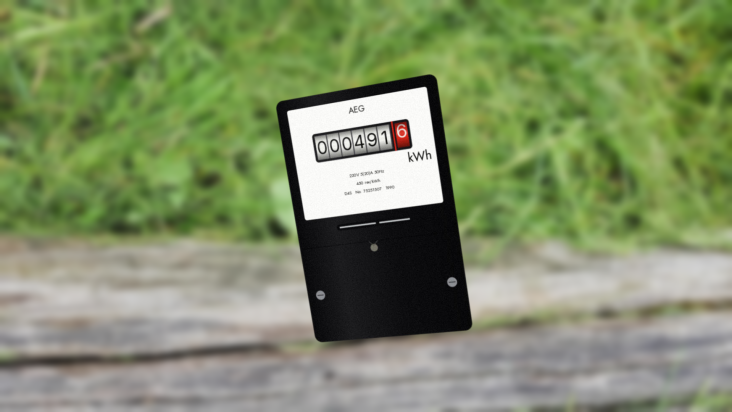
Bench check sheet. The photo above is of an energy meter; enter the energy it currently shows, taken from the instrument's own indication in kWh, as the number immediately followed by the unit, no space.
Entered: 491.6kWh
